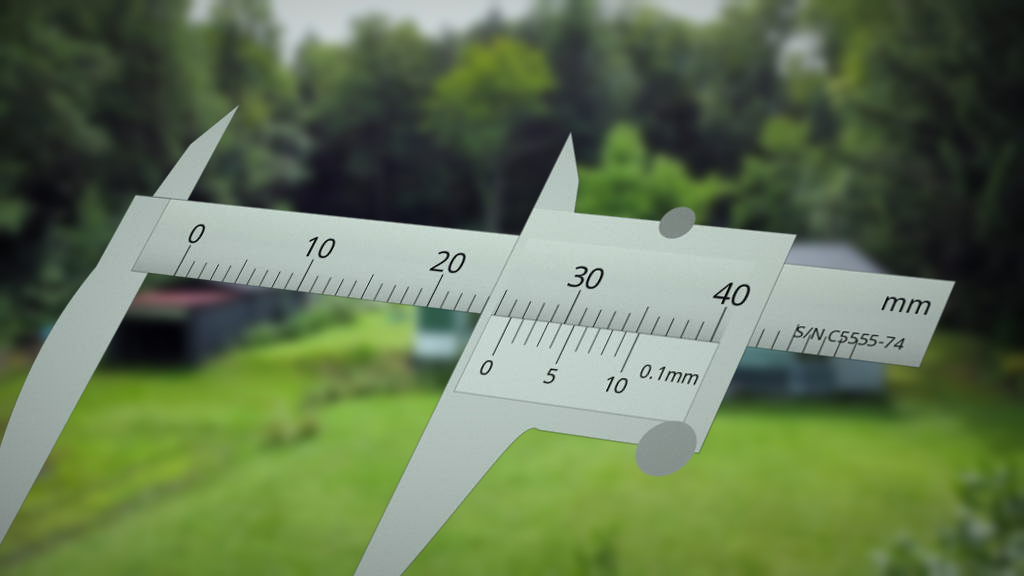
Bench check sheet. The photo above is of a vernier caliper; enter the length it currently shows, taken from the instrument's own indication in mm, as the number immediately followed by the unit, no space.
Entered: 26.2mm
